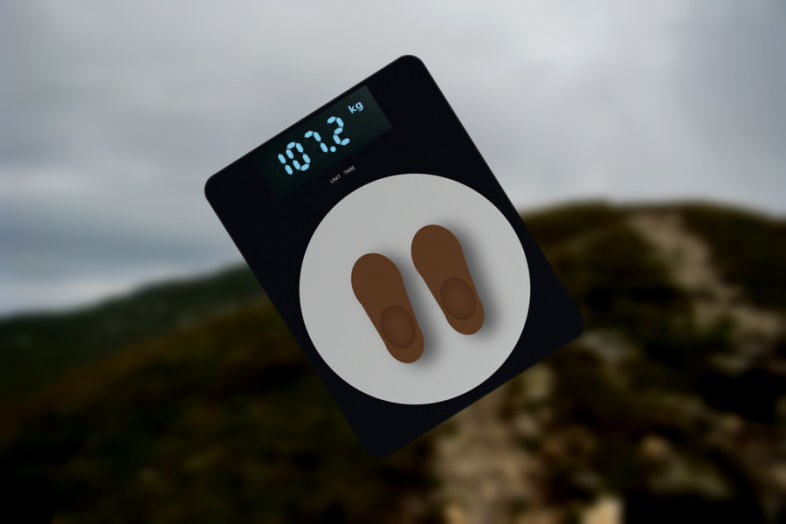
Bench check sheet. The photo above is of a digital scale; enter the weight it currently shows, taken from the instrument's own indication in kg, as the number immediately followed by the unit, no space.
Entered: 107.2kg
